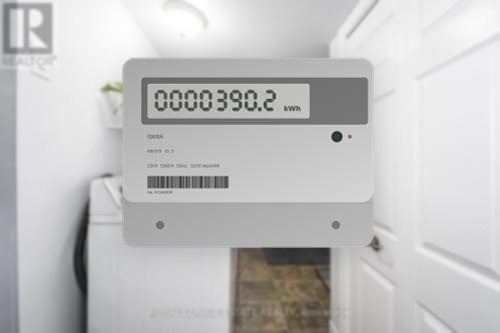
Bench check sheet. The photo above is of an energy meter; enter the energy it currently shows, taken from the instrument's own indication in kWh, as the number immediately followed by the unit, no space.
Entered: 390.2kWh
